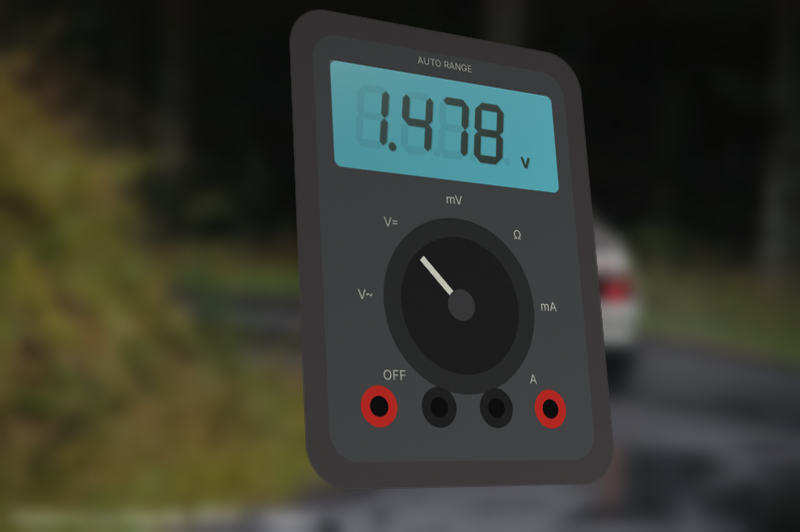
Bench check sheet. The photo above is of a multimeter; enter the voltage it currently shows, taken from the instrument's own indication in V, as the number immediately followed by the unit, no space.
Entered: 1.478V
